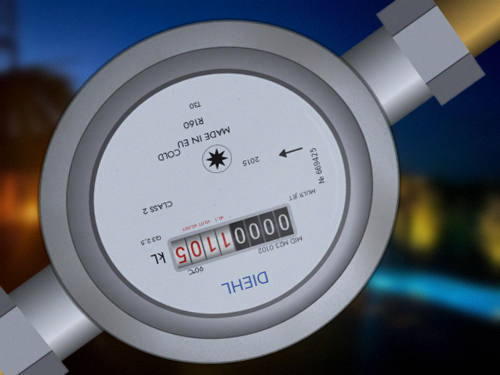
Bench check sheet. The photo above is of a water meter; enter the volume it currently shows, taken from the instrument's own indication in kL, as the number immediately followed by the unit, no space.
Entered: 0.1105kL
